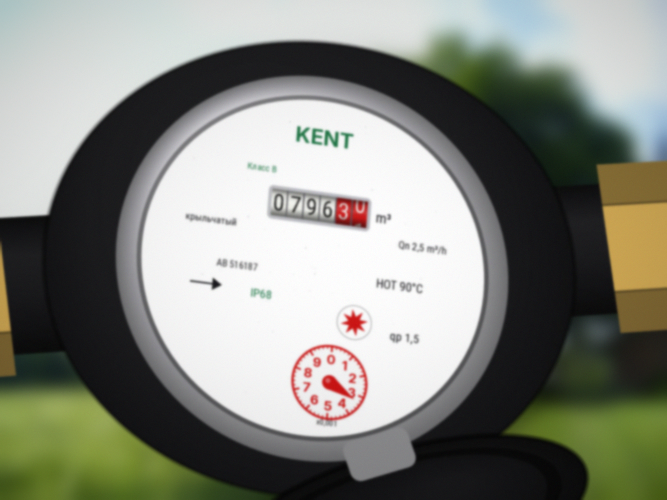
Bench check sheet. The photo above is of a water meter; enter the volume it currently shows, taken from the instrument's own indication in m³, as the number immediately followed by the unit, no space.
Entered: 796.303m³
